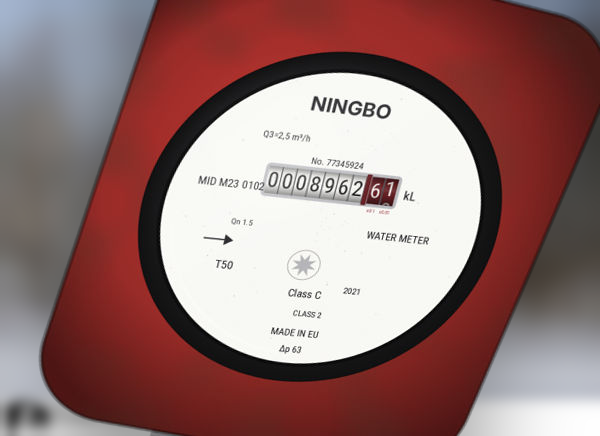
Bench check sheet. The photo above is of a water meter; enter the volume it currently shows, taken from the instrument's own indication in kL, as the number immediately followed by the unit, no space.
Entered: 8962.61kL
